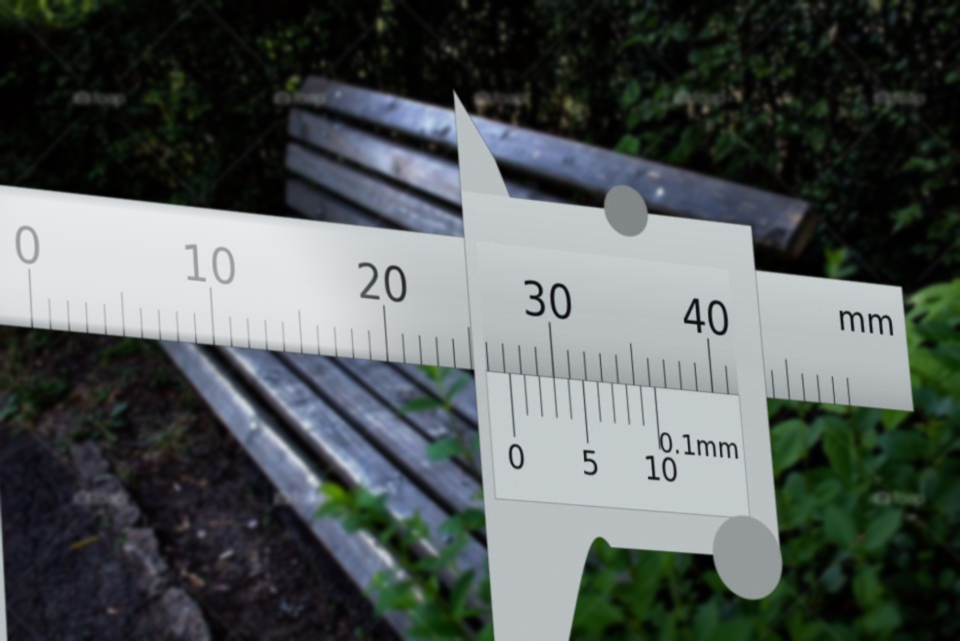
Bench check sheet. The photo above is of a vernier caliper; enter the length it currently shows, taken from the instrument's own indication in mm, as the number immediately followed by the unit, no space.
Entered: 27.3mm
